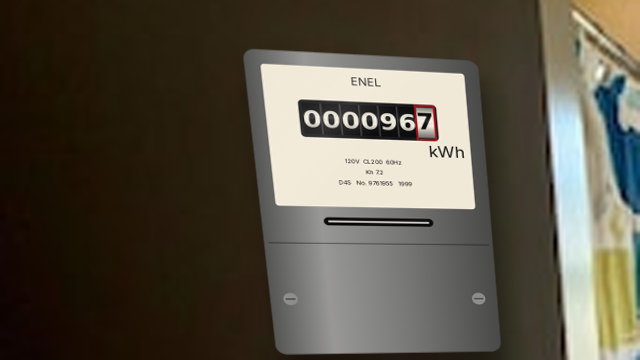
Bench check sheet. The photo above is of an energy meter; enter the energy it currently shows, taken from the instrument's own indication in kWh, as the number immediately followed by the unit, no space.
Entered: 96.7kWh
